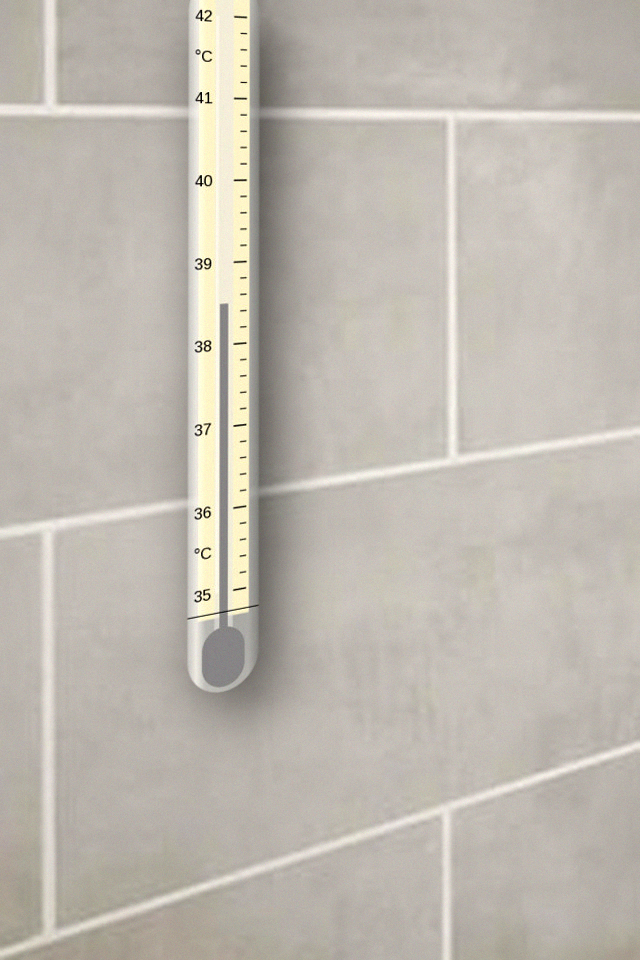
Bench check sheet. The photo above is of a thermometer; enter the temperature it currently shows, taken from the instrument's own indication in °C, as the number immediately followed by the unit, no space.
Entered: 38.5°C
